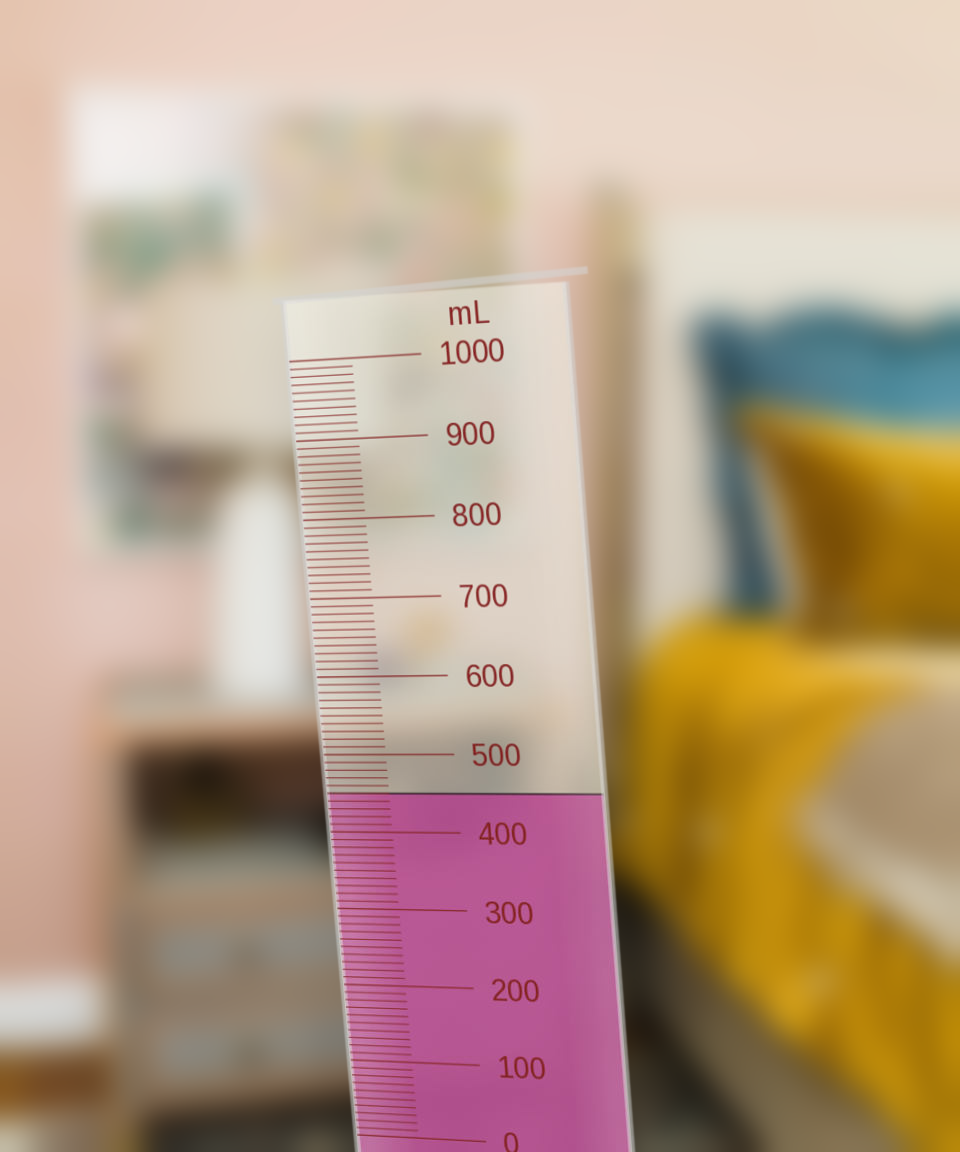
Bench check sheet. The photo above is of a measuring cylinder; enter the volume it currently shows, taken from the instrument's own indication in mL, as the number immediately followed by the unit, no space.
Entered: 450mL
